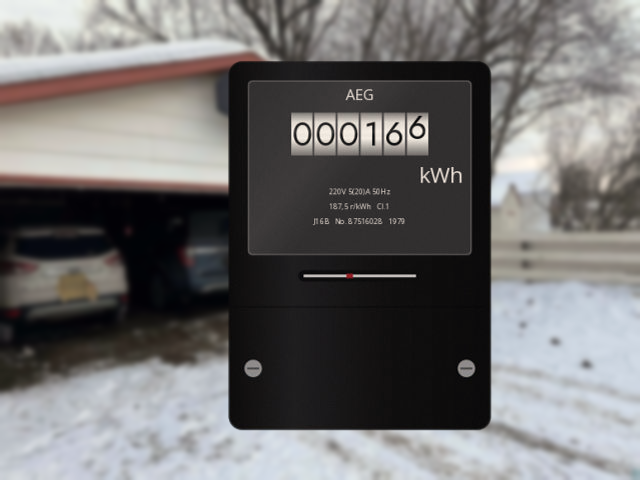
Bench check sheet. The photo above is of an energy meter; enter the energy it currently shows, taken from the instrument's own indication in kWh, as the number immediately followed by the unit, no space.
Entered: 166kWh
